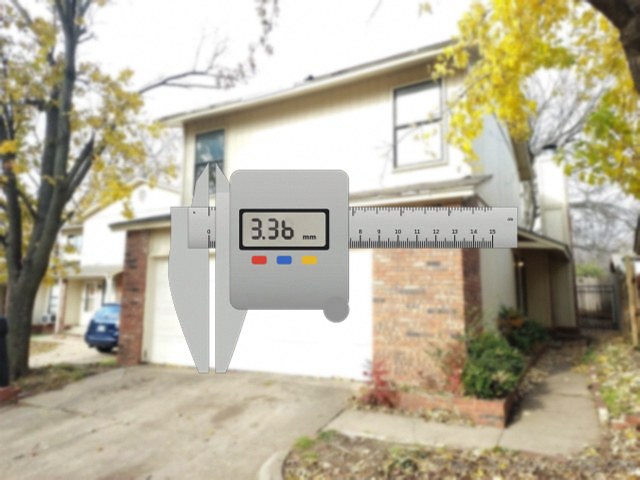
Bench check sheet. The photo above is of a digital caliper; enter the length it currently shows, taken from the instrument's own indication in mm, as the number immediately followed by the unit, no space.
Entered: 3.36mm
